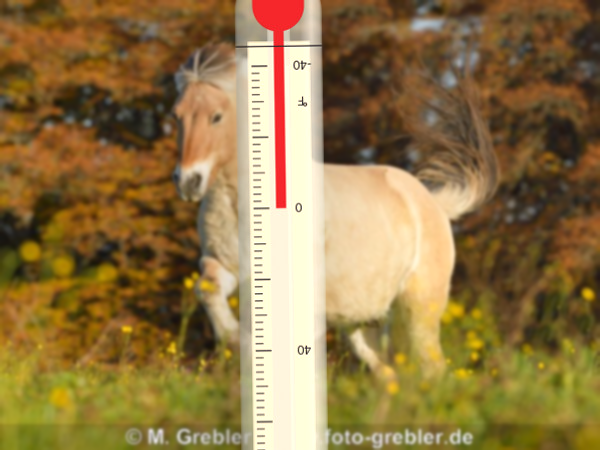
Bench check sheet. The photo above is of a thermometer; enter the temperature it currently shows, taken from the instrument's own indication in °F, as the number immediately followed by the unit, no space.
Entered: 0°F
